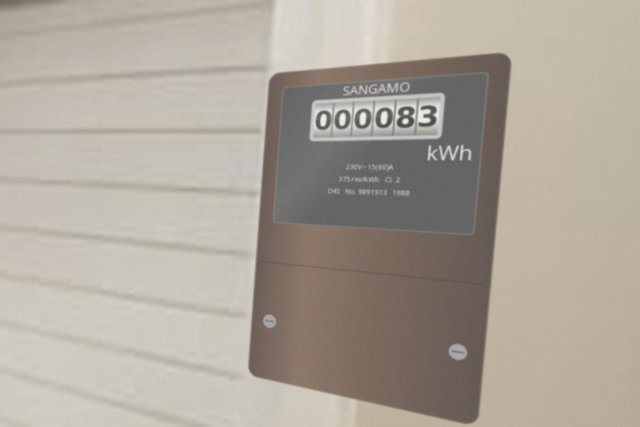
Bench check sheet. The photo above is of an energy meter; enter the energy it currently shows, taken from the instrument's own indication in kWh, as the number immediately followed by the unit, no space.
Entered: 83kWh
